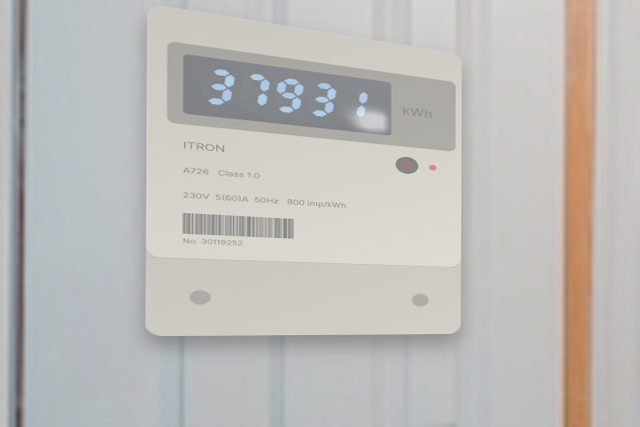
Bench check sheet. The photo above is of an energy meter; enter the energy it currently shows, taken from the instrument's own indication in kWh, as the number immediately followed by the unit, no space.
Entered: 37931kWh
